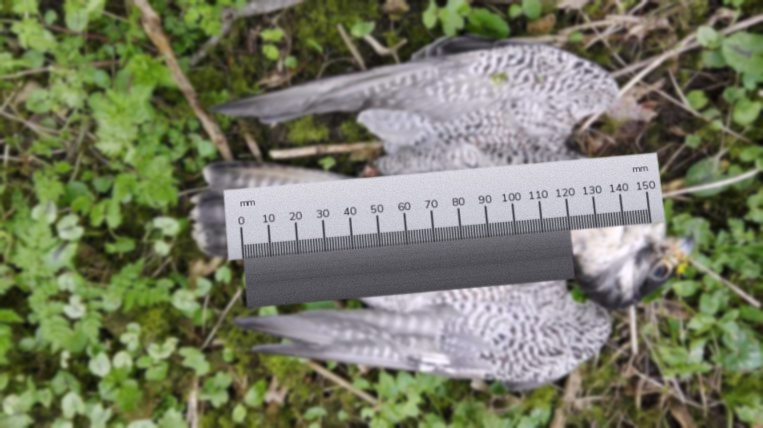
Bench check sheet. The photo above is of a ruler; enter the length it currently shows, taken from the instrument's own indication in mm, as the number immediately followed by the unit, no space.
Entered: 120mm
